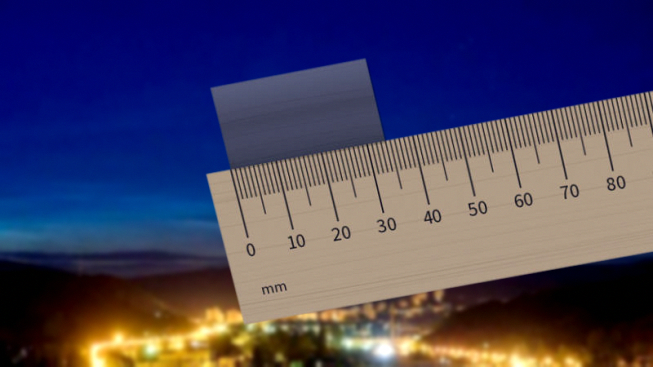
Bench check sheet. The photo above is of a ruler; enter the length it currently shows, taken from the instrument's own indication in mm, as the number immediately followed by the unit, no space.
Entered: 34mm
